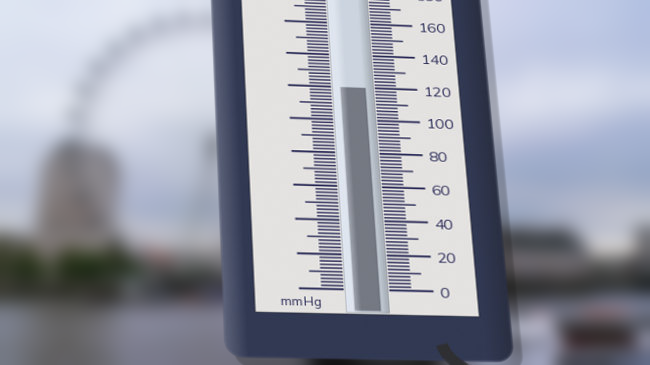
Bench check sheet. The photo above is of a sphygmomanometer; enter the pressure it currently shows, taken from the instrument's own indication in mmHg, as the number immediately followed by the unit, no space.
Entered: 120mmHg
